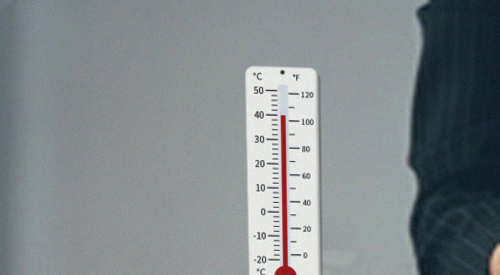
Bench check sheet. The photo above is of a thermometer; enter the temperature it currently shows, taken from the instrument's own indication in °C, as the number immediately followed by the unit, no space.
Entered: 40°C
